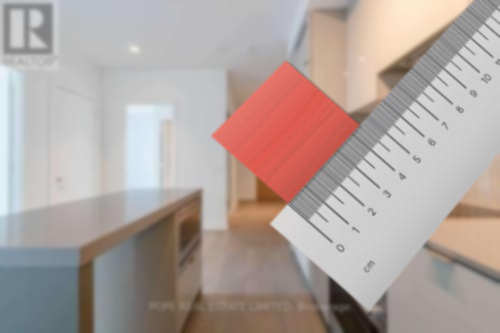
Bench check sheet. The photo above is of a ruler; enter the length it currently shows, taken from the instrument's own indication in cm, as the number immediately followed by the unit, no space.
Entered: 4.5cm
